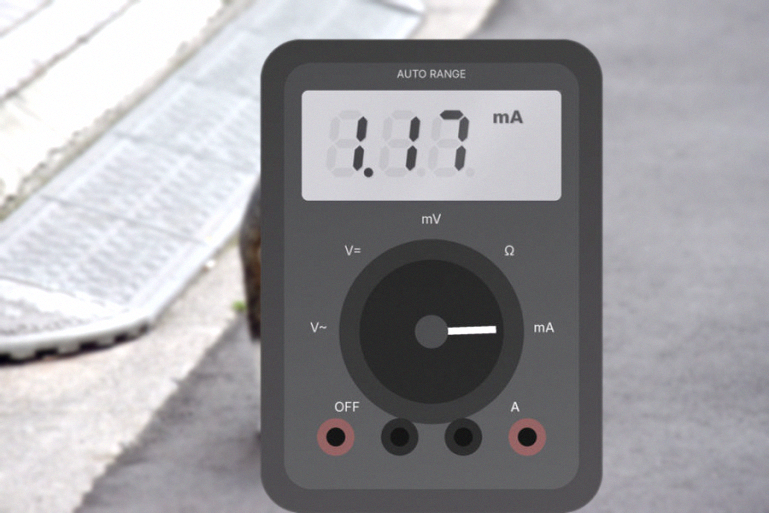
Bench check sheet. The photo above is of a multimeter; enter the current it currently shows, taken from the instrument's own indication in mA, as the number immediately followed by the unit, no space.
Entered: 1.17mA
